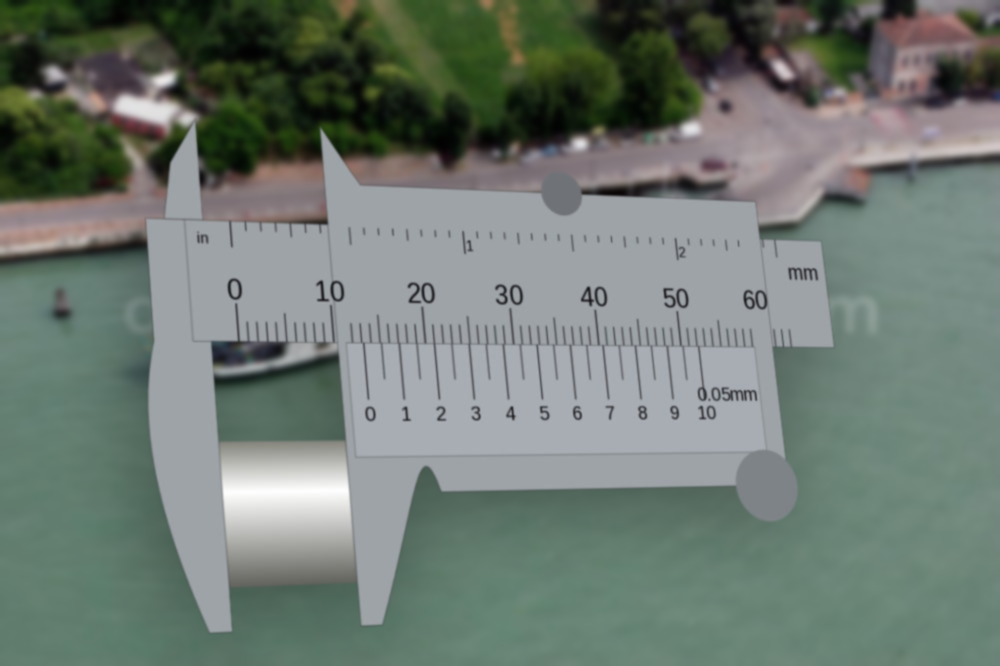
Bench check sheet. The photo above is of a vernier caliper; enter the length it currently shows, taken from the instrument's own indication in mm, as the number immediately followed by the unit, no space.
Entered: 13.2mm
